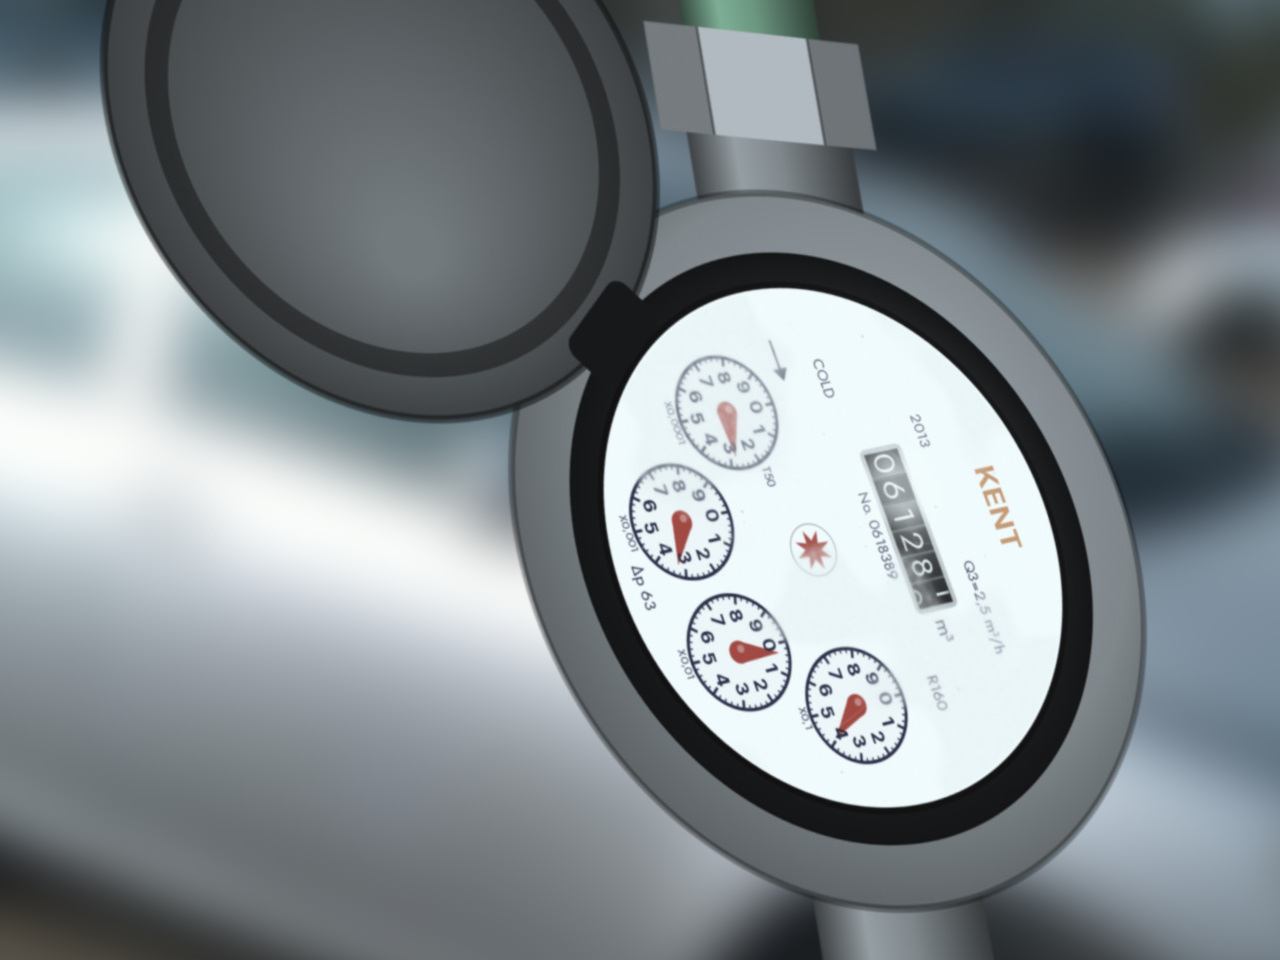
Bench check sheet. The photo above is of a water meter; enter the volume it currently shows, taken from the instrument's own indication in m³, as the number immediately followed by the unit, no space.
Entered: 61281.4032m³
